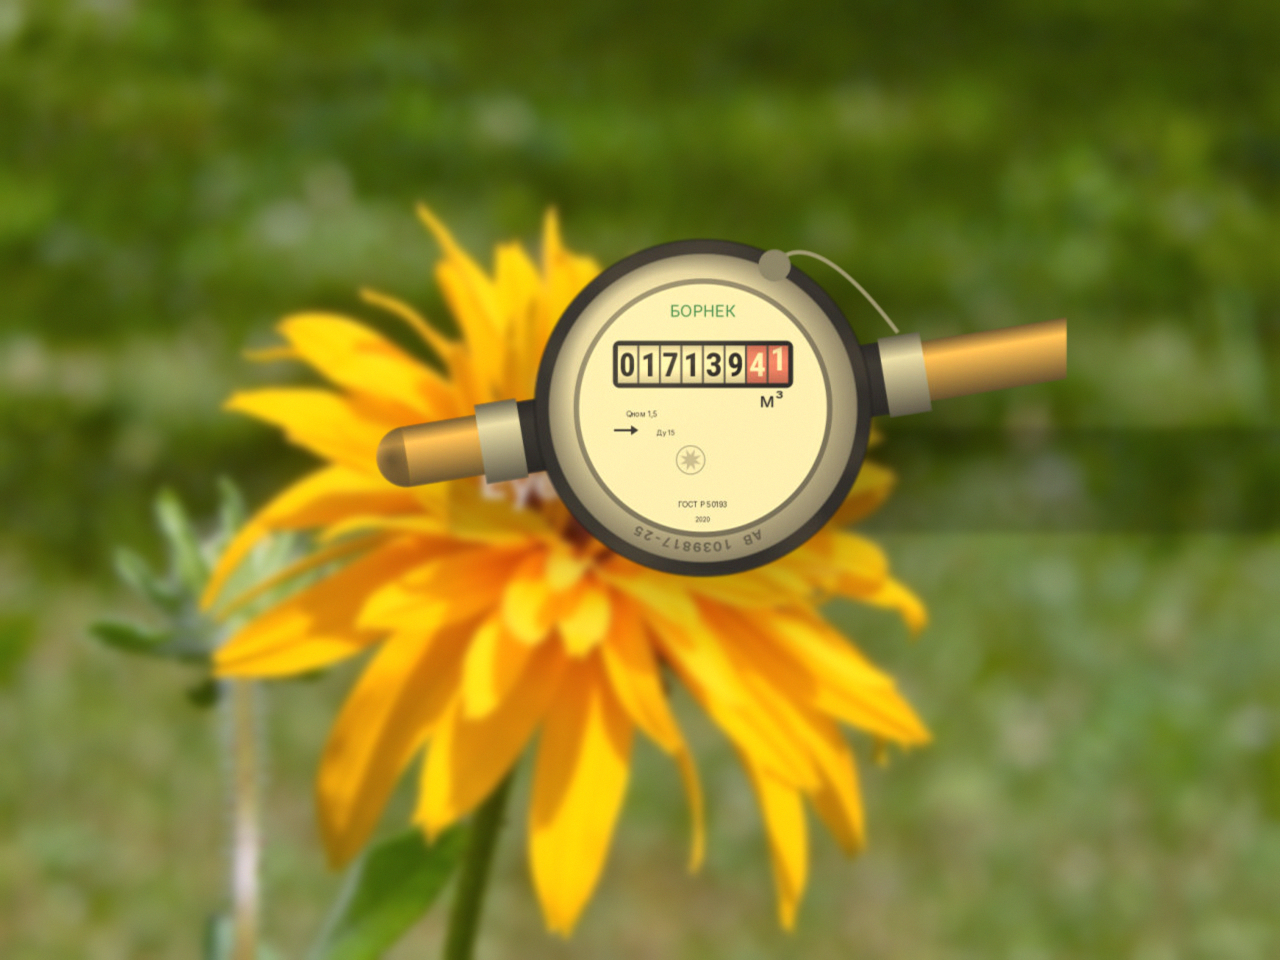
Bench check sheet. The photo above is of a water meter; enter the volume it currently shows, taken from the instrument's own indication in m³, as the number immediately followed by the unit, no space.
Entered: 17139.41m³
